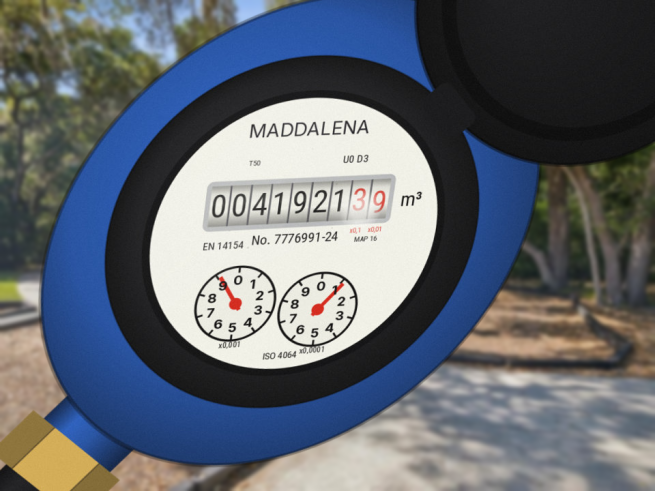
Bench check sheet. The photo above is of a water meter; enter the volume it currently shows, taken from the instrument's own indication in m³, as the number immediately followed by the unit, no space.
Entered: 41921.3891m³
